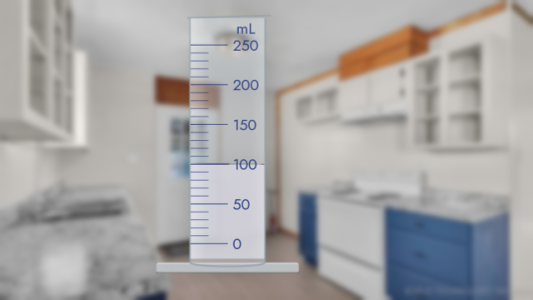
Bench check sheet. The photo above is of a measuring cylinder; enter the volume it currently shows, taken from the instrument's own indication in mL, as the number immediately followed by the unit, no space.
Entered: 100mL
